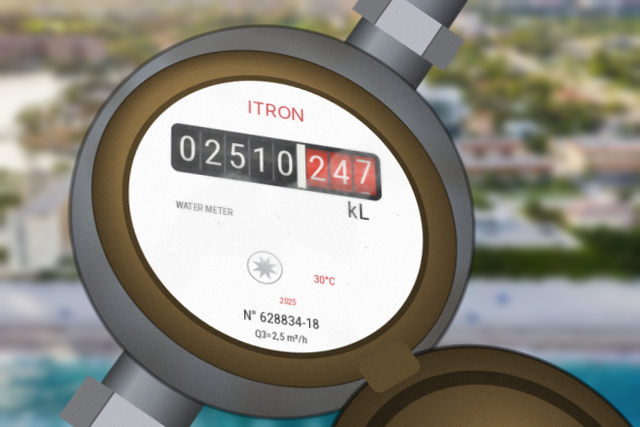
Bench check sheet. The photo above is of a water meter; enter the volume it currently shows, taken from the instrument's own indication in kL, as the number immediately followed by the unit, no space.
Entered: 2510.247kL
